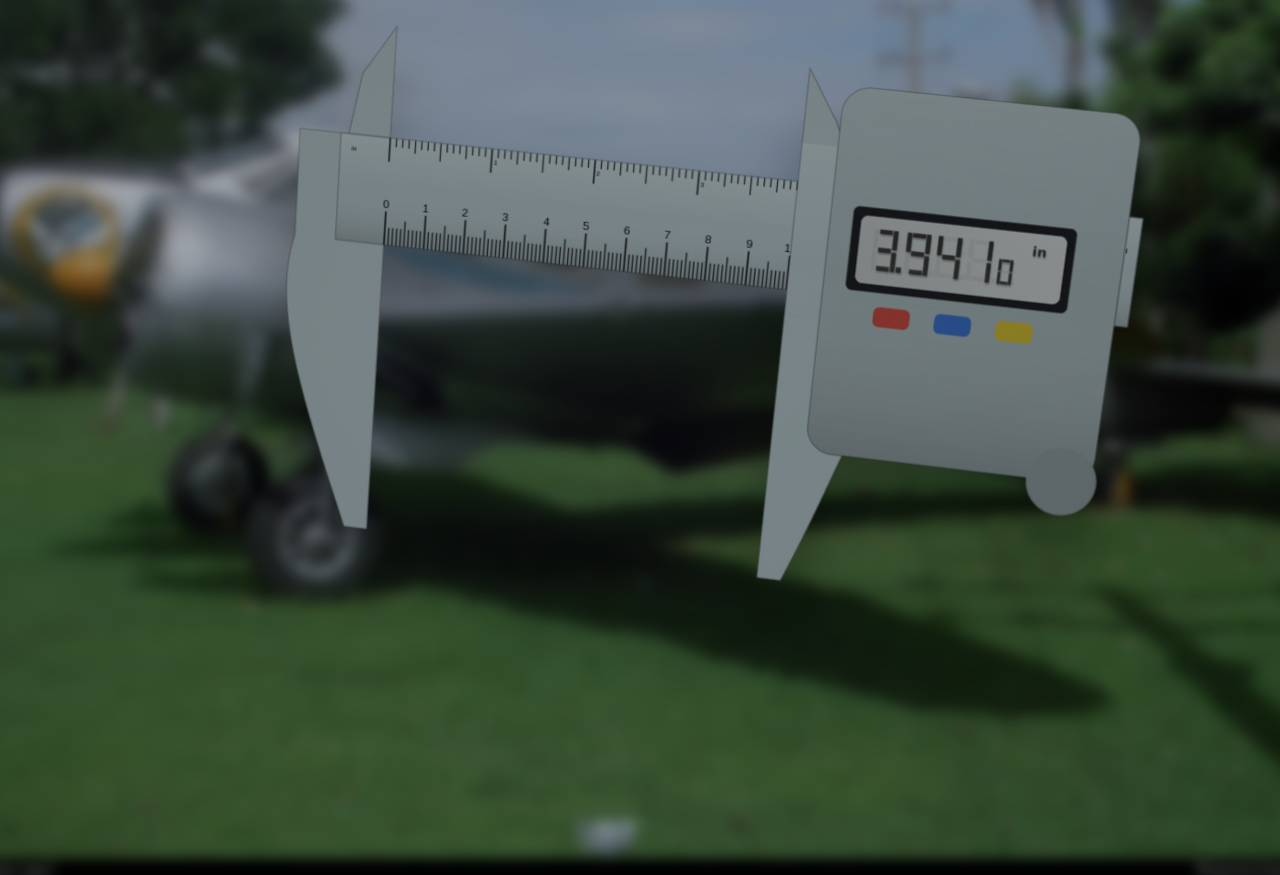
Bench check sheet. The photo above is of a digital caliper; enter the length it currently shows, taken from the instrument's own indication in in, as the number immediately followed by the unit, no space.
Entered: 3.9410in
